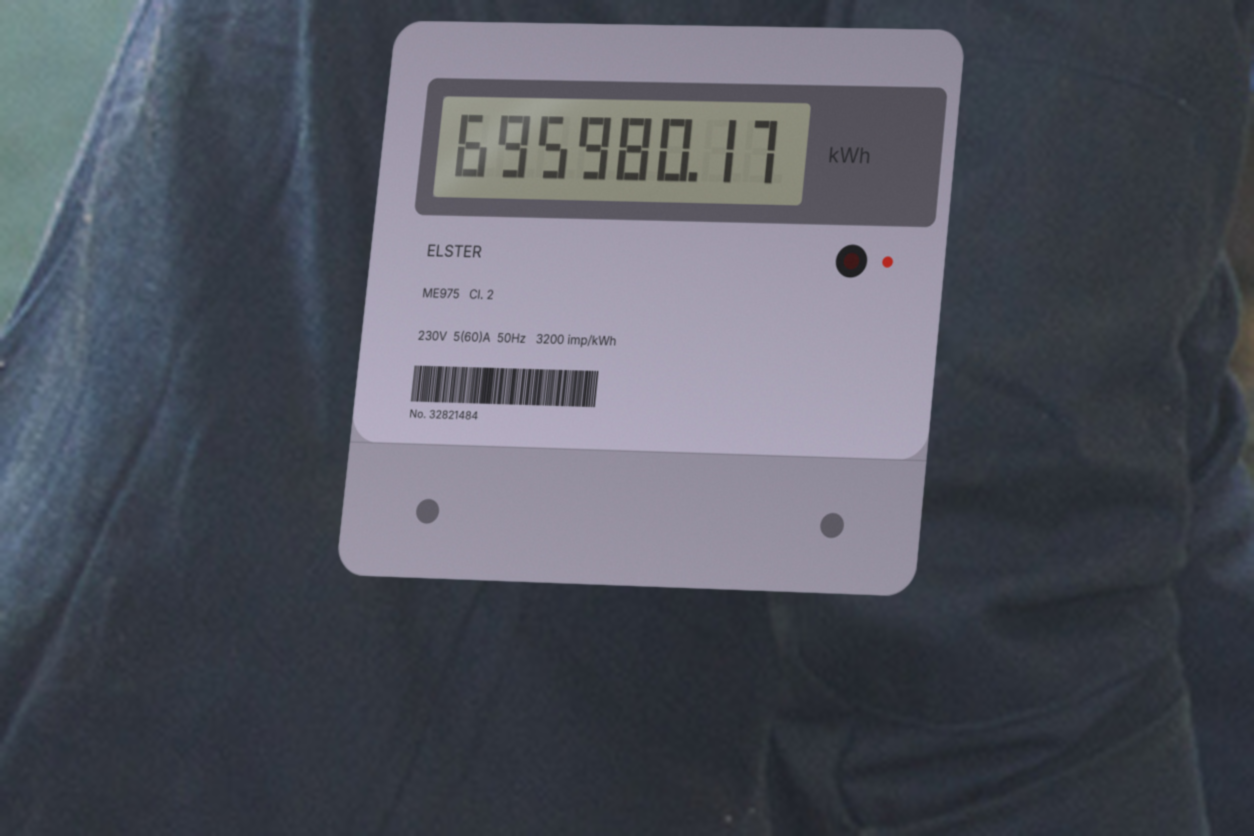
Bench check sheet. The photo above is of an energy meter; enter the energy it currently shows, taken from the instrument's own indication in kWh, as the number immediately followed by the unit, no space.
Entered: 695980.17kWh
